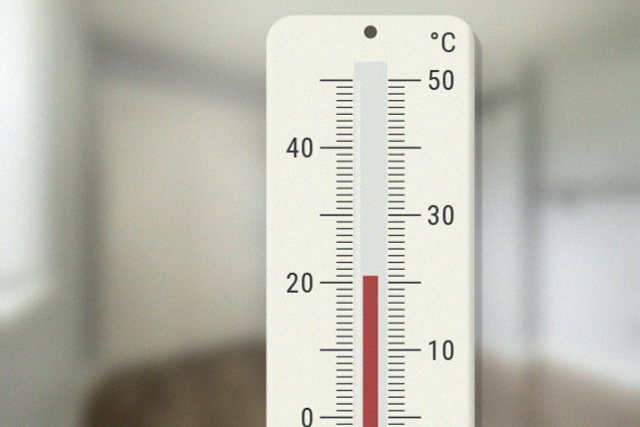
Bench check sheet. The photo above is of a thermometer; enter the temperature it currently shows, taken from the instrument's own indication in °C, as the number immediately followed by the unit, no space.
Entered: 21°C
